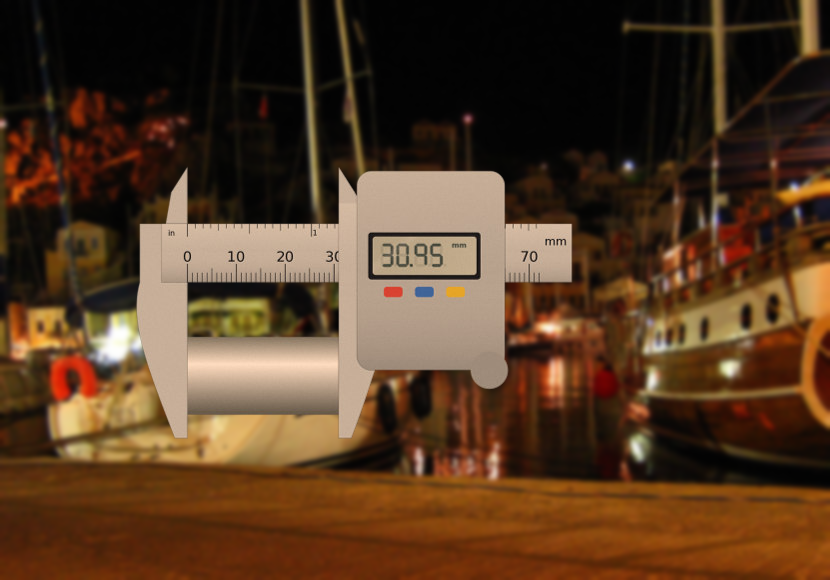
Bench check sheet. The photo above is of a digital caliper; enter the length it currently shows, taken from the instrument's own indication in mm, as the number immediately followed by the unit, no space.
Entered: 30.95mm
